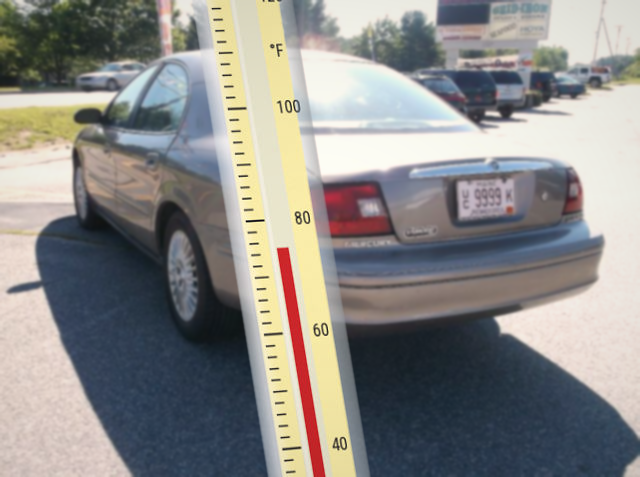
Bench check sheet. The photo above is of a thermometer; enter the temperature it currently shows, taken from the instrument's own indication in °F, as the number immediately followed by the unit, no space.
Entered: 75°F
